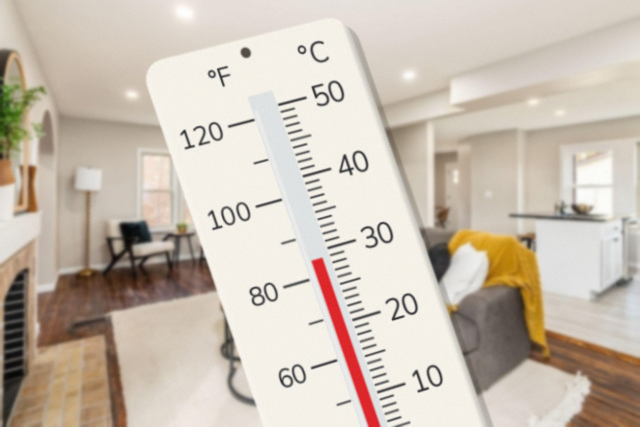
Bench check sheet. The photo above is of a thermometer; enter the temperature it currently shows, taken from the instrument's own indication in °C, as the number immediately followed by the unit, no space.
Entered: 29°C
